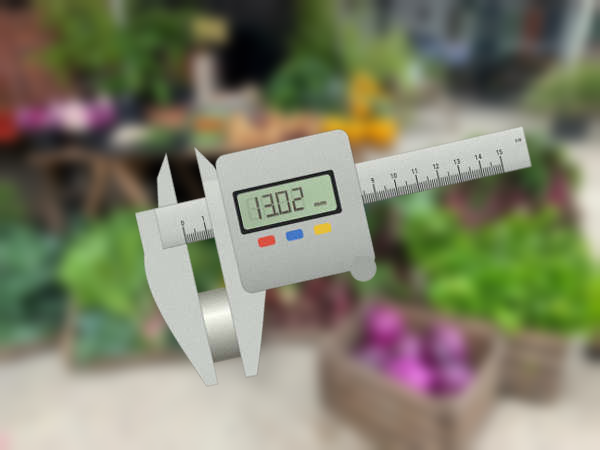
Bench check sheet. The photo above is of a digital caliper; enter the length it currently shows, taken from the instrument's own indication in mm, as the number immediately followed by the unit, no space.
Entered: 13.02mm
